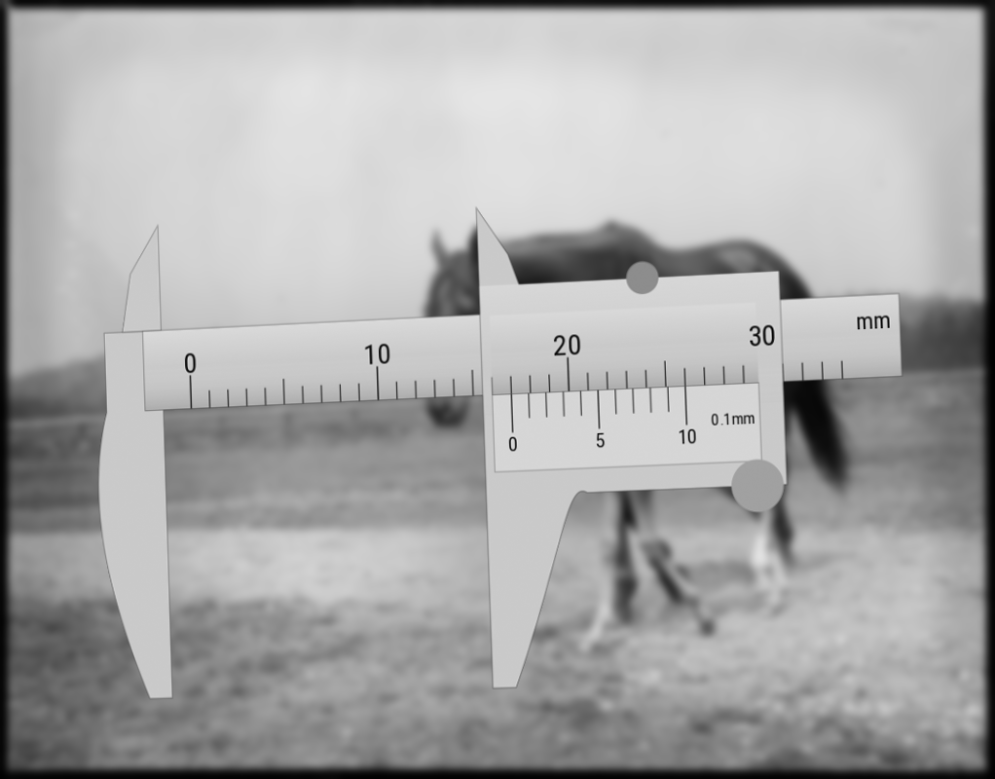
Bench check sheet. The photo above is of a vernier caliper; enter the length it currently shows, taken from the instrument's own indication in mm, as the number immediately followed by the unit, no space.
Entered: 17.0mm
